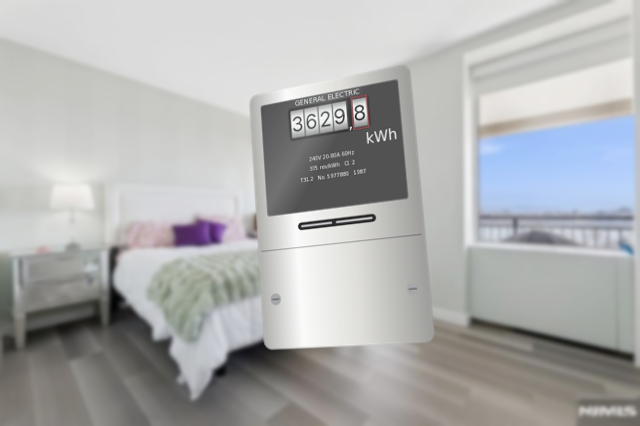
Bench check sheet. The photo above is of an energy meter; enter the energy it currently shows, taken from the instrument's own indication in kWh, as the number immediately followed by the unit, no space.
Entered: 3629.8kWh
